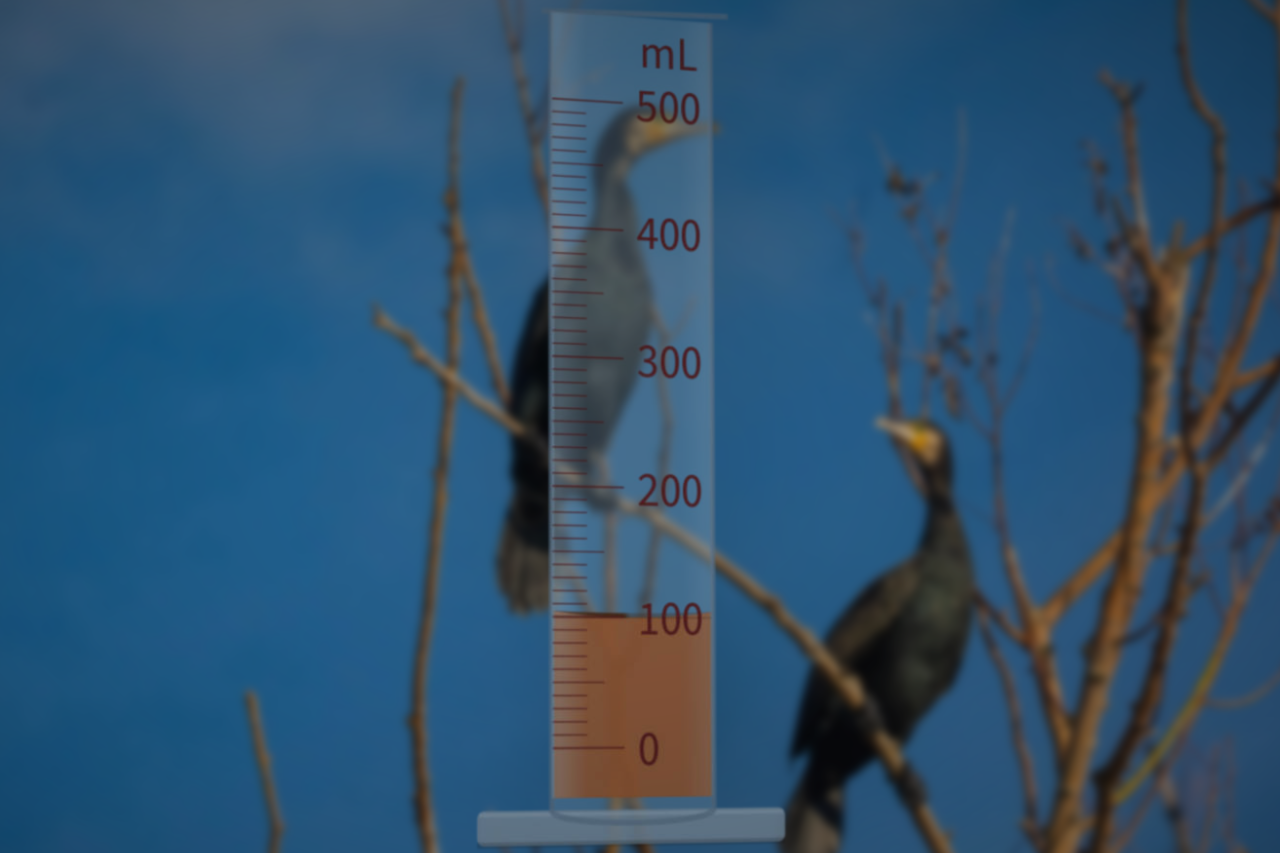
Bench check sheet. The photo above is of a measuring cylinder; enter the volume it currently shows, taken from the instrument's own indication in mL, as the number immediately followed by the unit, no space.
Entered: 100mL
